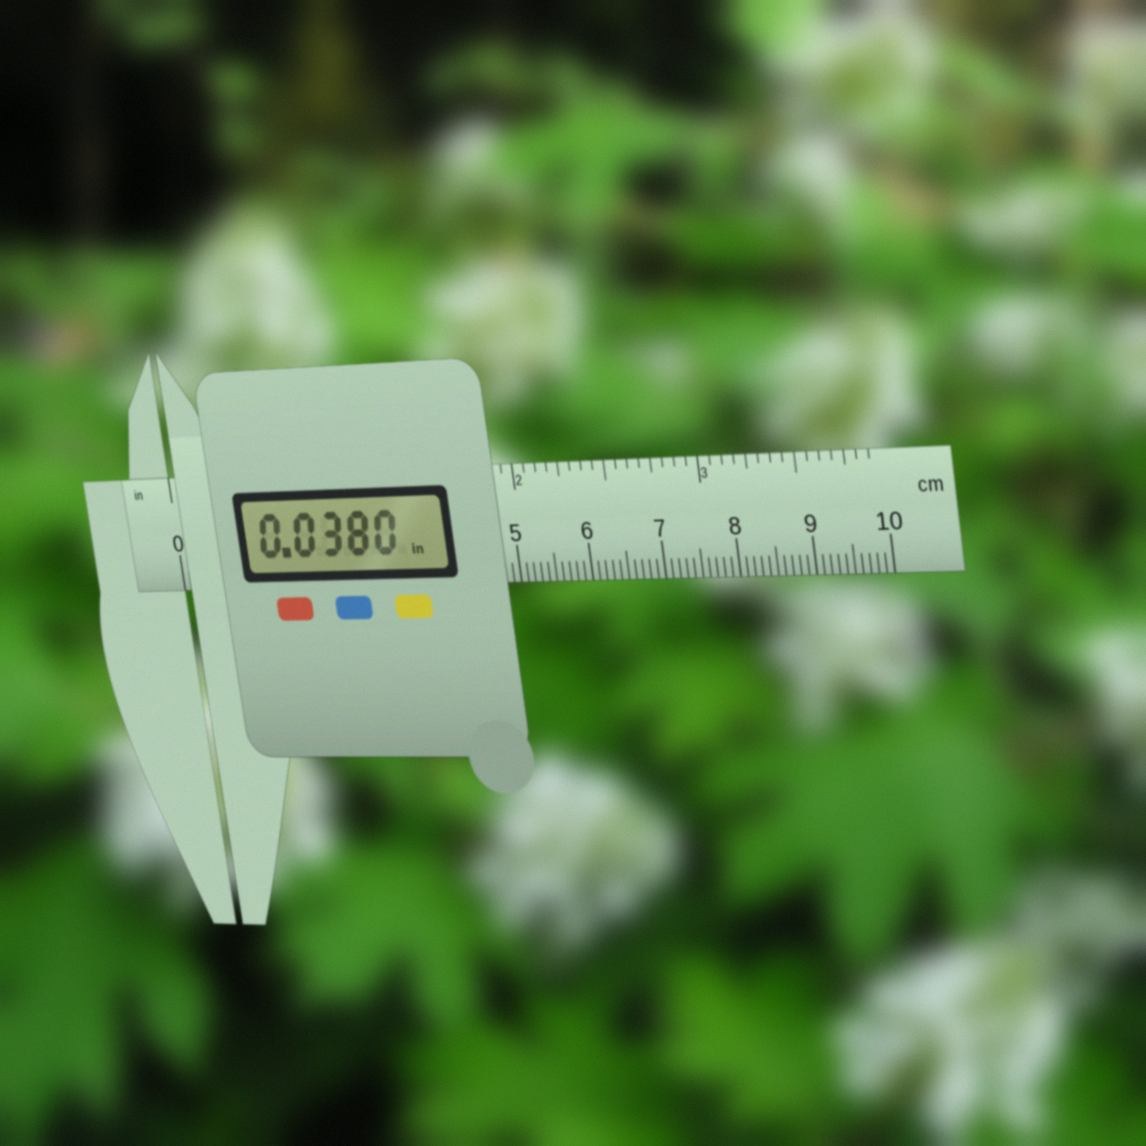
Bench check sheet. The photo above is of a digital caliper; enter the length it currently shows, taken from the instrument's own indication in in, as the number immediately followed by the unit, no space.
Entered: 0.0380in
